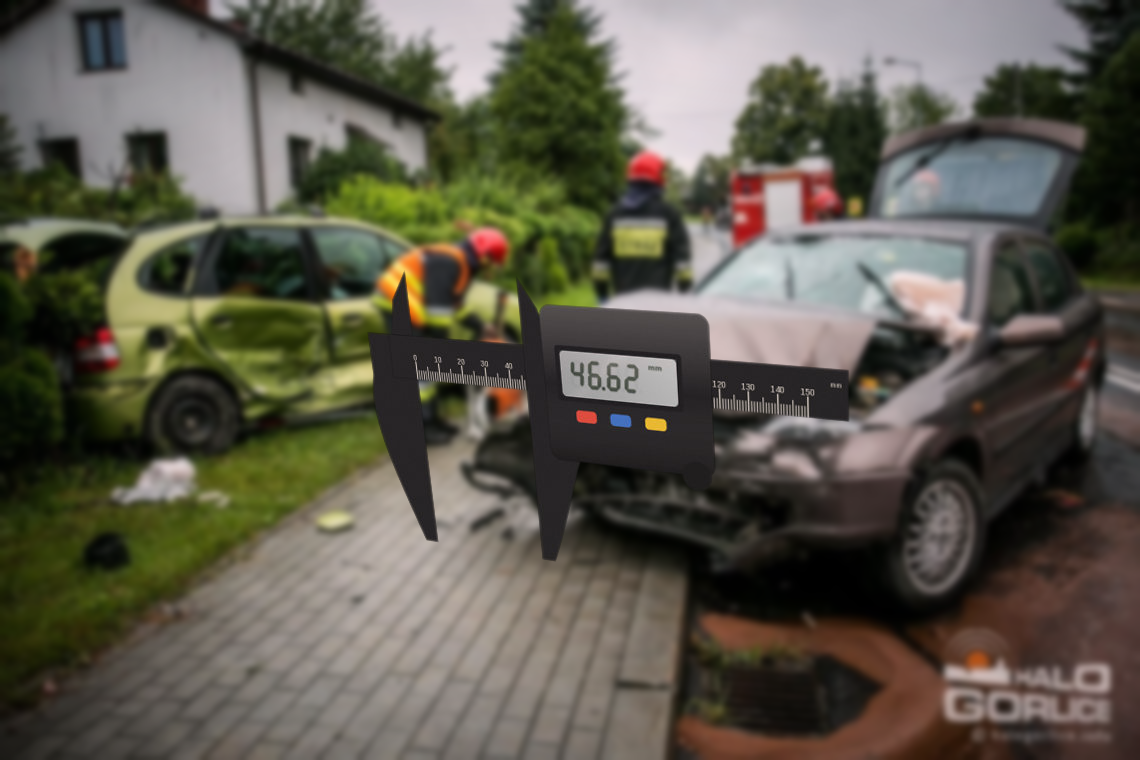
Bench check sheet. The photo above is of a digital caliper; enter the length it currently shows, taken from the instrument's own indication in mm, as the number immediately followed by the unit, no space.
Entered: 46.62mm
